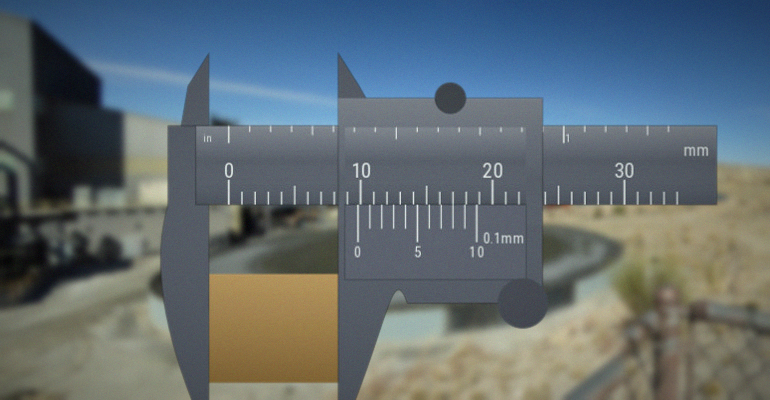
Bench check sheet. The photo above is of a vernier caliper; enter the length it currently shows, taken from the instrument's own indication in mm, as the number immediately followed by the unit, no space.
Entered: 9.8mm
